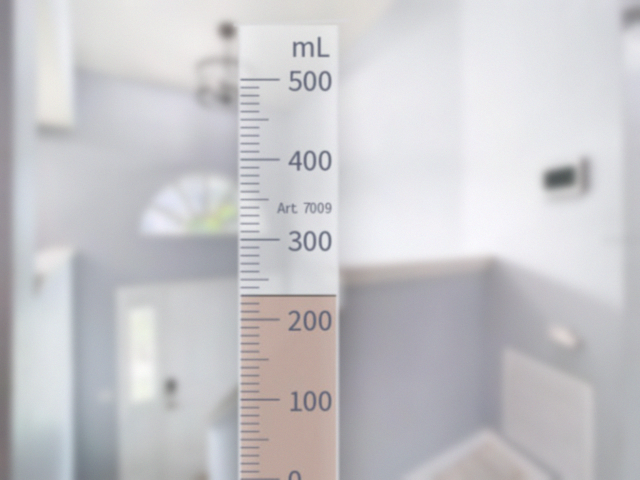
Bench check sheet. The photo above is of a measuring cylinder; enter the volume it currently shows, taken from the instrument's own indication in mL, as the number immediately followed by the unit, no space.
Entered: 230mL
